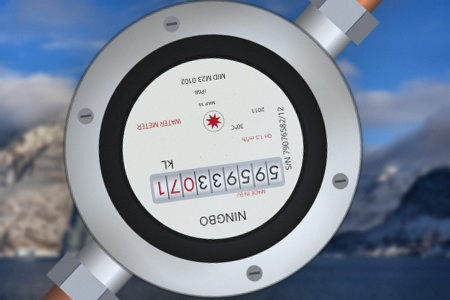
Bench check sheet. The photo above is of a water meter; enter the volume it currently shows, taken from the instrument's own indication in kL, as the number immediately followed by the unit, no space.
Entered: 595933.071kL
